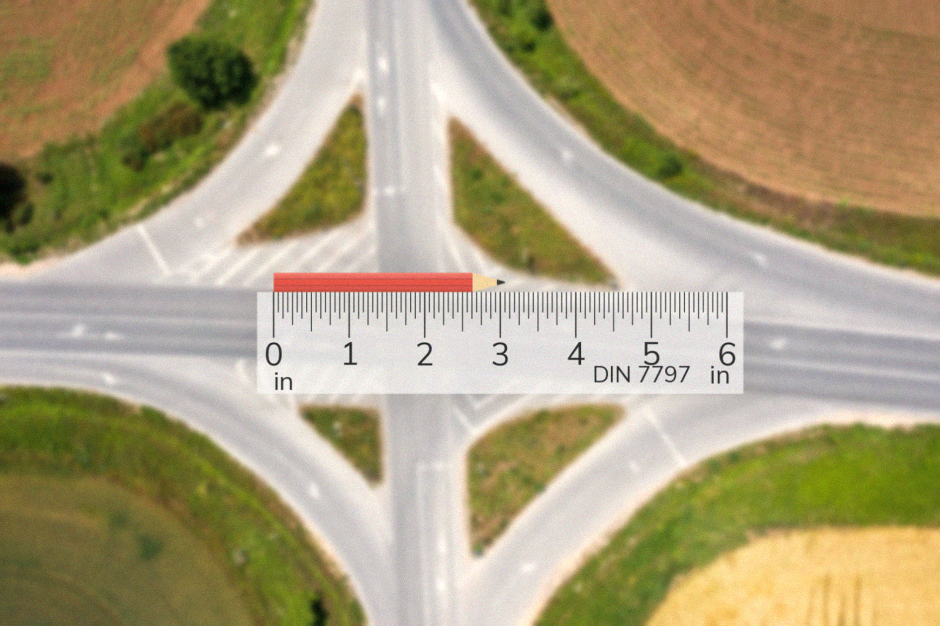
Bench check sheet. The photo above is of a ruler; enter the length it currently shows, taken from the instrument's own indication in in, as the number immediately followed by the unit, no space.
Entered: 3.0625in
